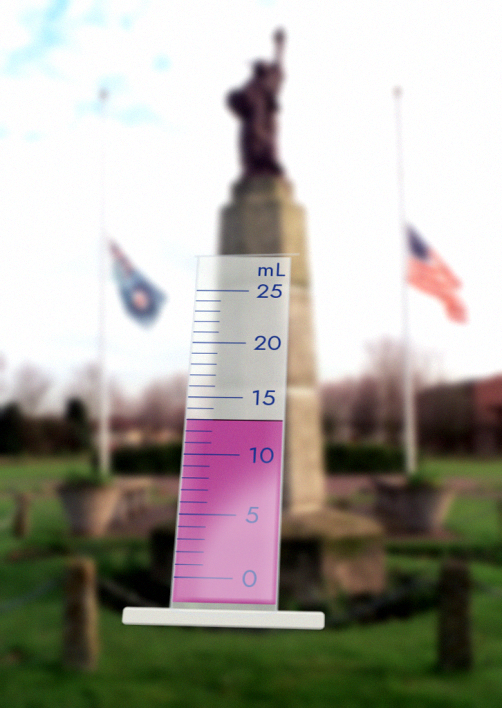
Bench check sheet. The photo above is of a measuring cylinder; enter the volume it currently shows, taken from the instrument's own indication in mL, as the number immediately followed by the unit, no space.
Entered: 13mL
